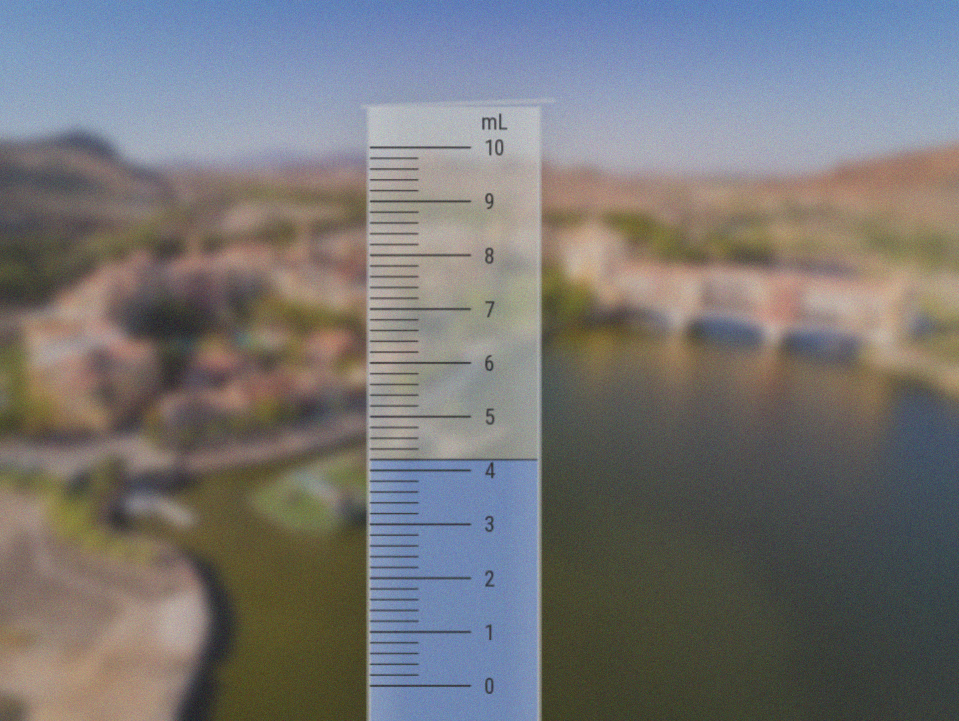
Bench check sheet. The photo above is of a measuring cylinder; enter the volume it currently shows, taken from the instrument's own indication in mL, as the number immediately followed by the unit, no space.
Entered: 4.2mL
